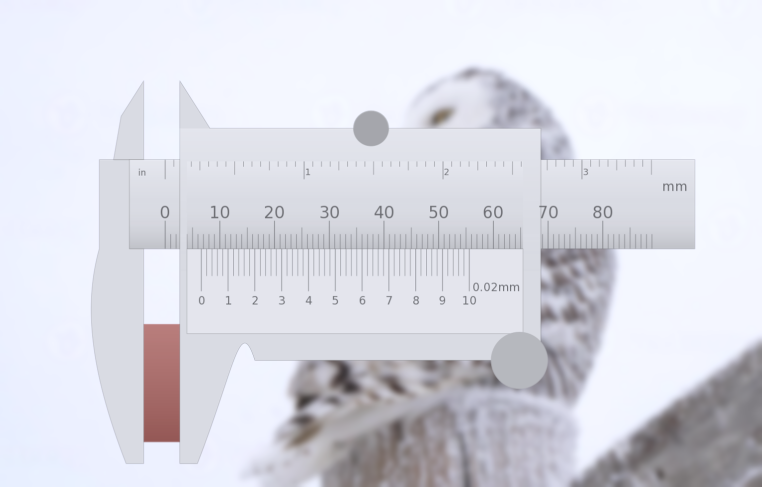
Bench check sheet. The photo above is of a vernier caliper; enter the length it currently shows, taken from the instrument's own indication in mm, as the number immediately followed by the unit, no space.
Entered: 6.6mm
